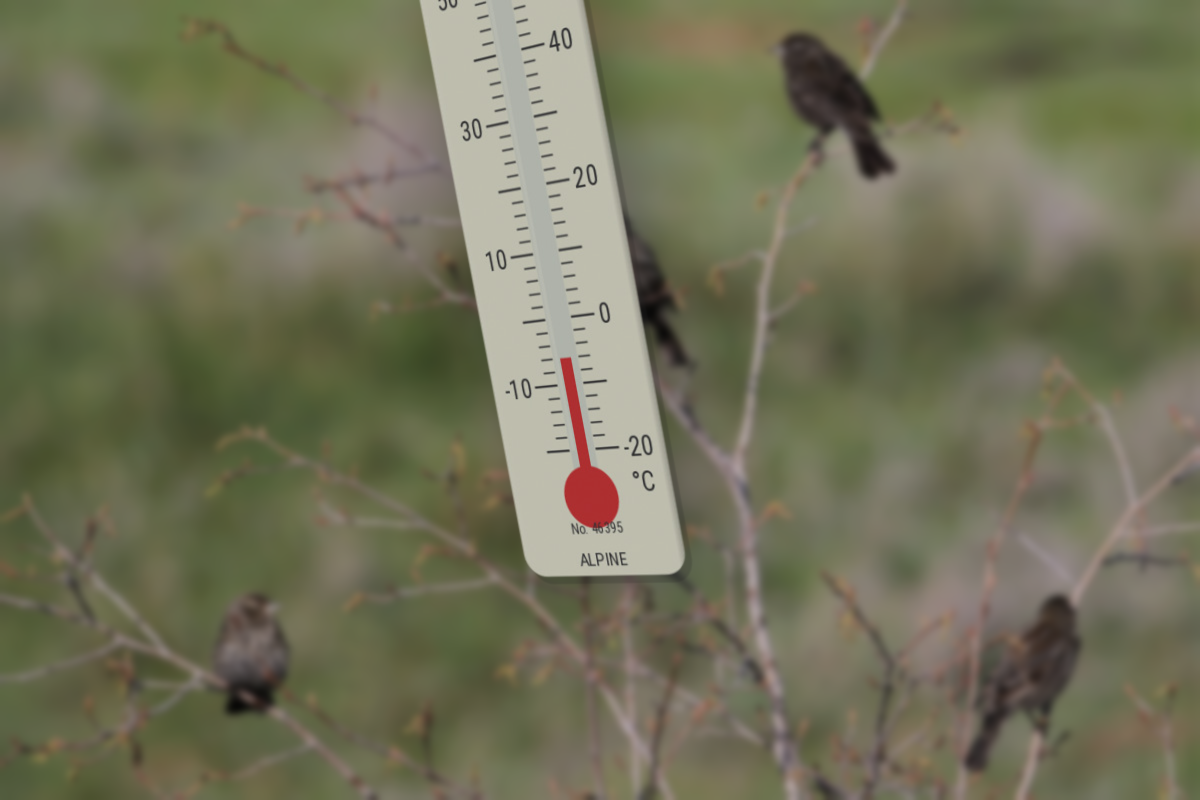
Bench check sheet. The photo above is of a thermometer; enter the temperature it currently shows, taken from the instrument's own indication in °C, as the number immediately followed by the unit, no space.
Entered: -6°C
